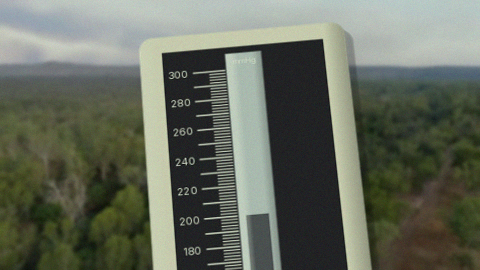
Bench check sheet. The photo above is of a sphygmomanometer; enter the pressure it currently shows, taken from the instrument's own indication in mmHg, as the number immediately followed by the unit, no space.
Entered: 200mmHg
